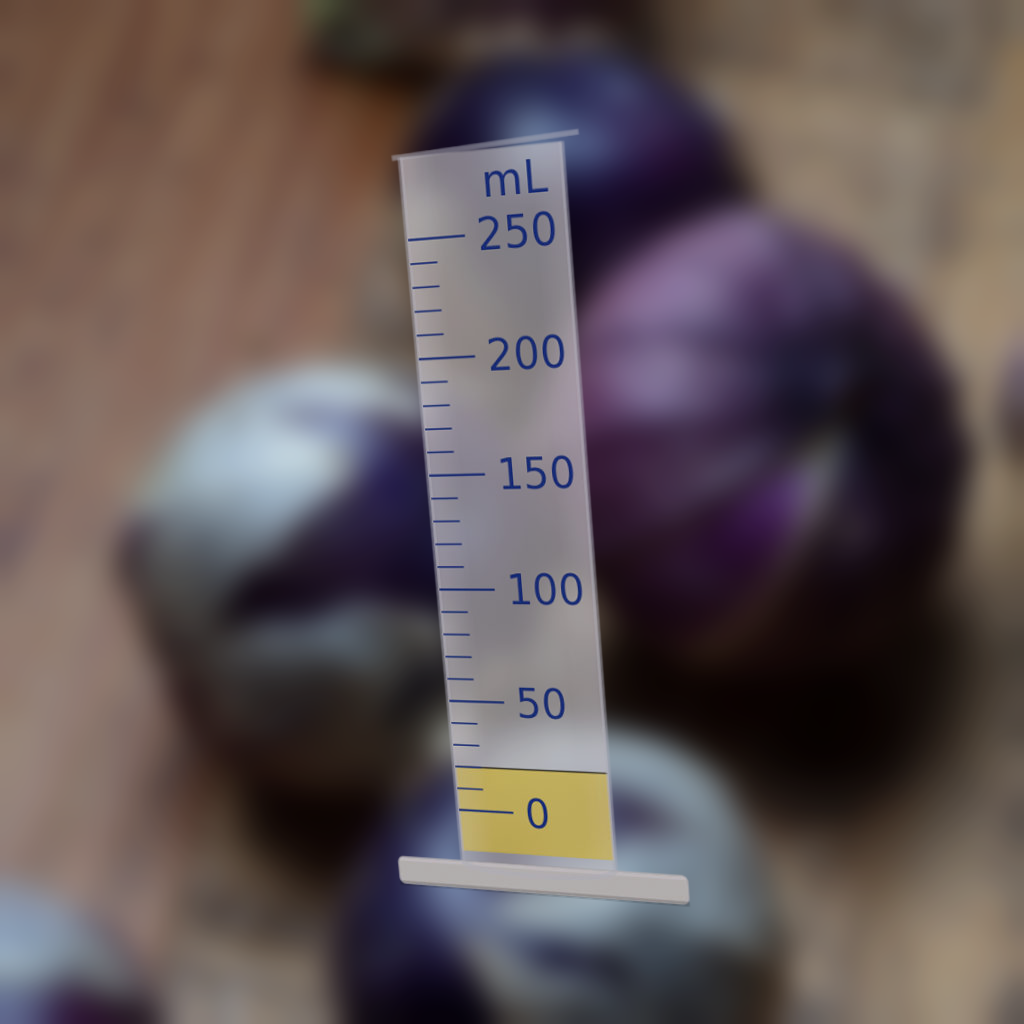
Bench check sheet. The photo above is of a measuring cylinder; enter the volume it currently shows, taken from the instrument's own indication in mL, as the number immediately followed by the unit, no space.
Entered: 20mL
